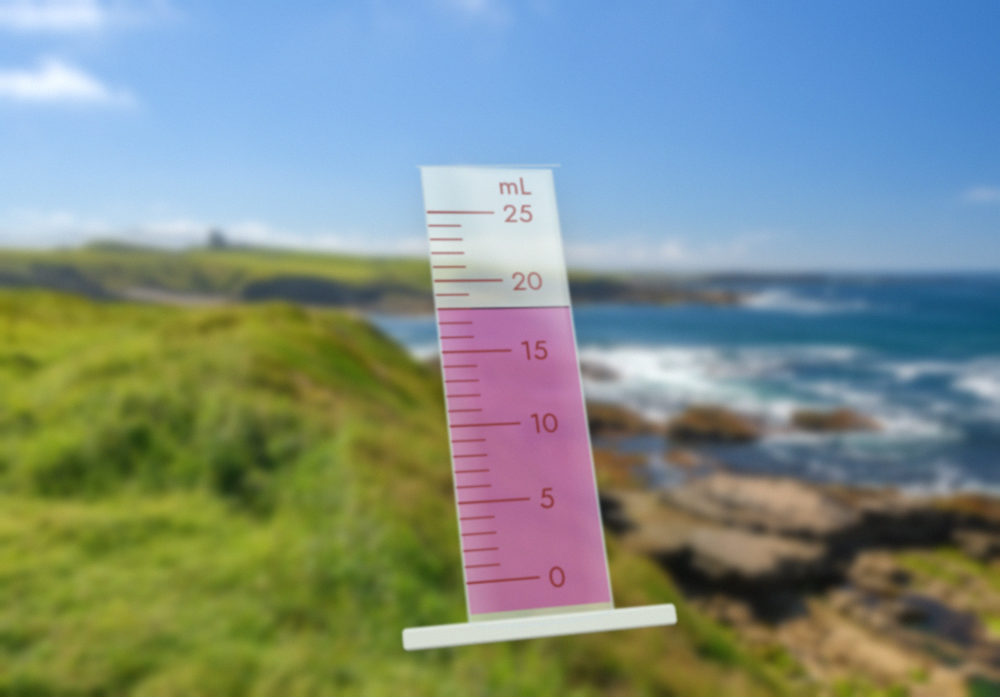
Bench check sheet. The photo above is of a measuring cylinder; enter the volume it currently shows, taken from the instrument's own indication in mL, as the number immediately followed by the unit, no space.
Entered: 18mL
